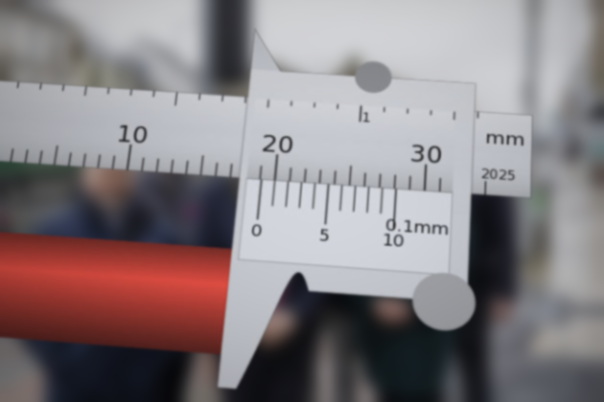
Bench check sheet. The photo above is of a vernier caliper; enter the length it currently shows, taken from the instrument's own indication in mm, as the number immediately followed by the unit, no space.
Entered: 19.1mm
